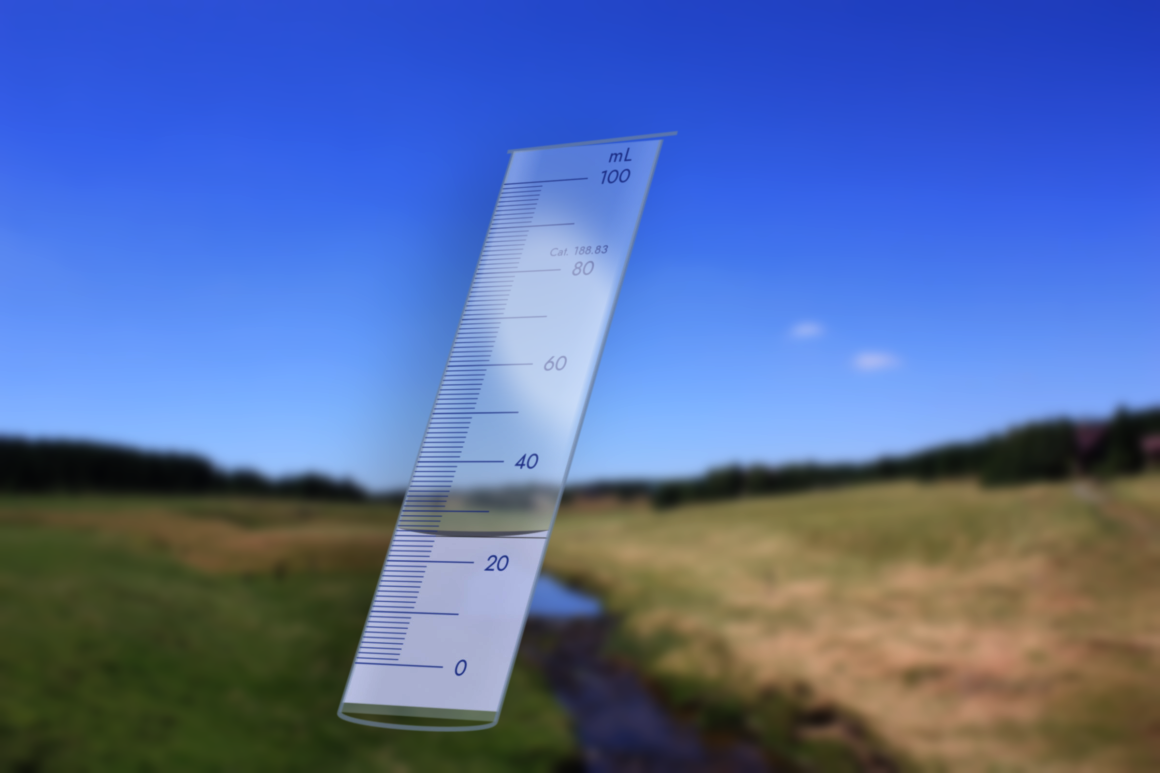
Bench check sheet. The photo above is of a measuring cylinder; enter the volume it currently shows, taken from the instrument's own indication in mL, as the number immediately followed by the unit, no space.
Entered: 25mL
